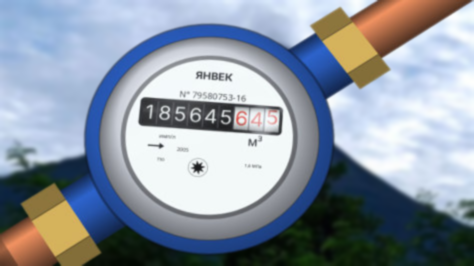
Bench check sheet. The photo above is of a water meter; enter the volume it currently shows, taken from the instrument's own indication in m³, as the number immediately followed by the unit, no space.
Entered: 185645.645m³
